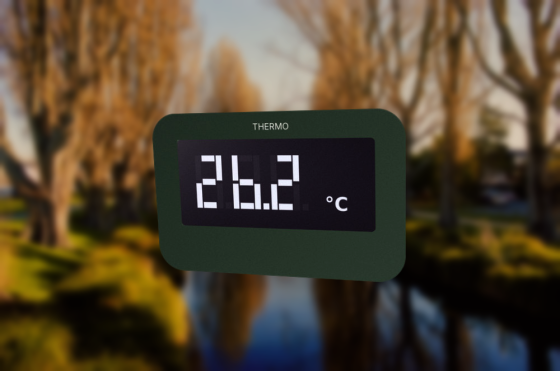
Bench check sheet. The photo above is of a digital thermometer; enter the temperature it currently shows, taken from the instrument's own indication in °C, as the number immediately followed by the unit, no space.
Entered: 26.2°C
